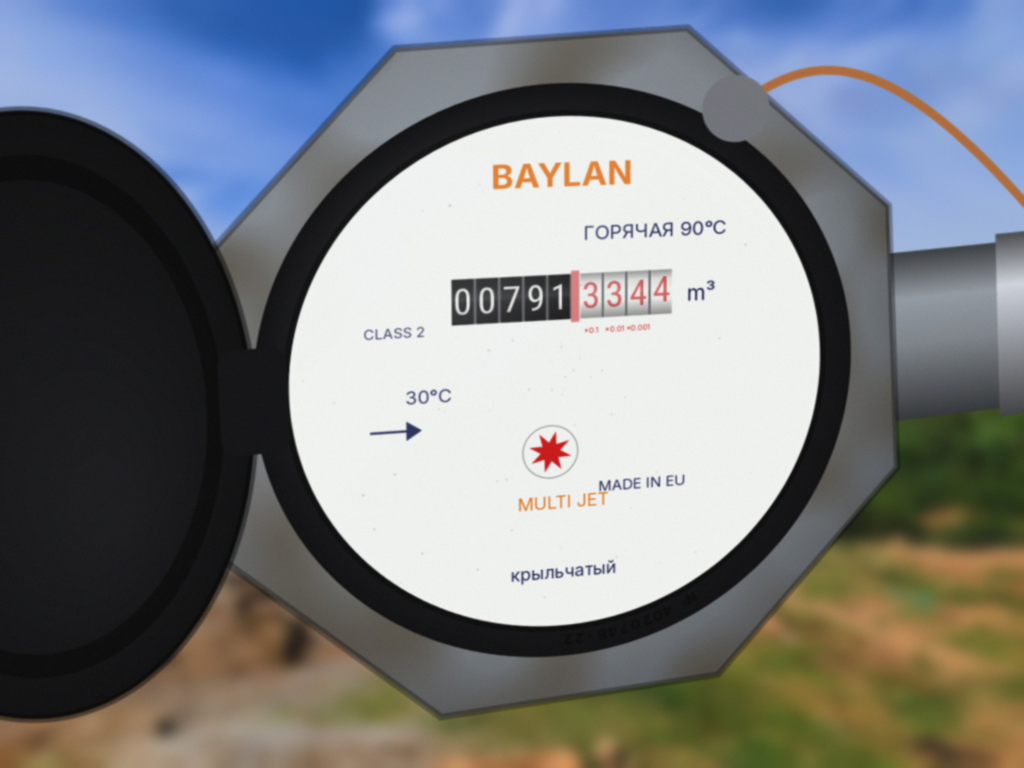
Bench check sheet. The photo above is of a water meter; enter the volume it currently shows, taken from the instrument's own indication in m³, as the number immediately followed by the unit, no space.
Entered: 791.3344m³
